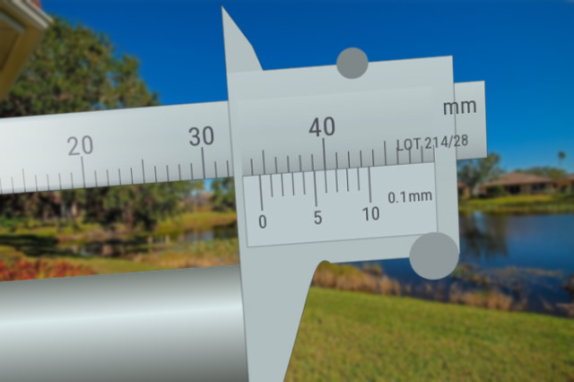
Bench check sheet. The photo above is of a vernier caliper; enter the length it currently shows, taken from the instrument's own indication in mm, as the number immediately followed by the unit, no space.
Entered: 34.6mm
